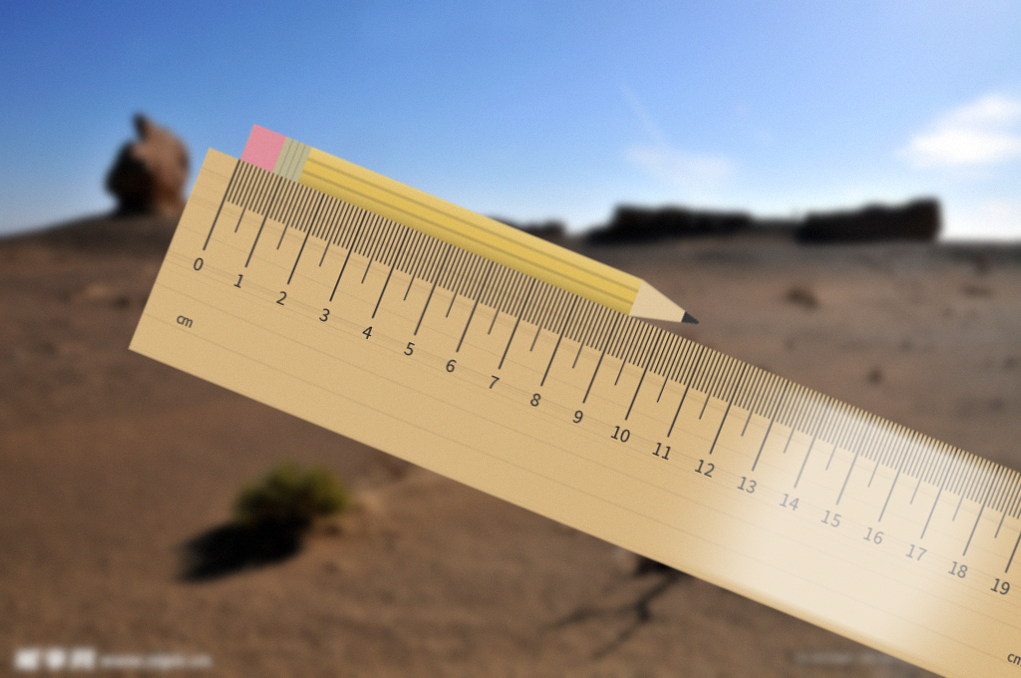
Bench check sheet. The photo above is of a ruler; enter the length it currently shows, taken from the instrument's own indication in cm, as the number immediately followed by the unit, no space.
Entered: 10.7cm
